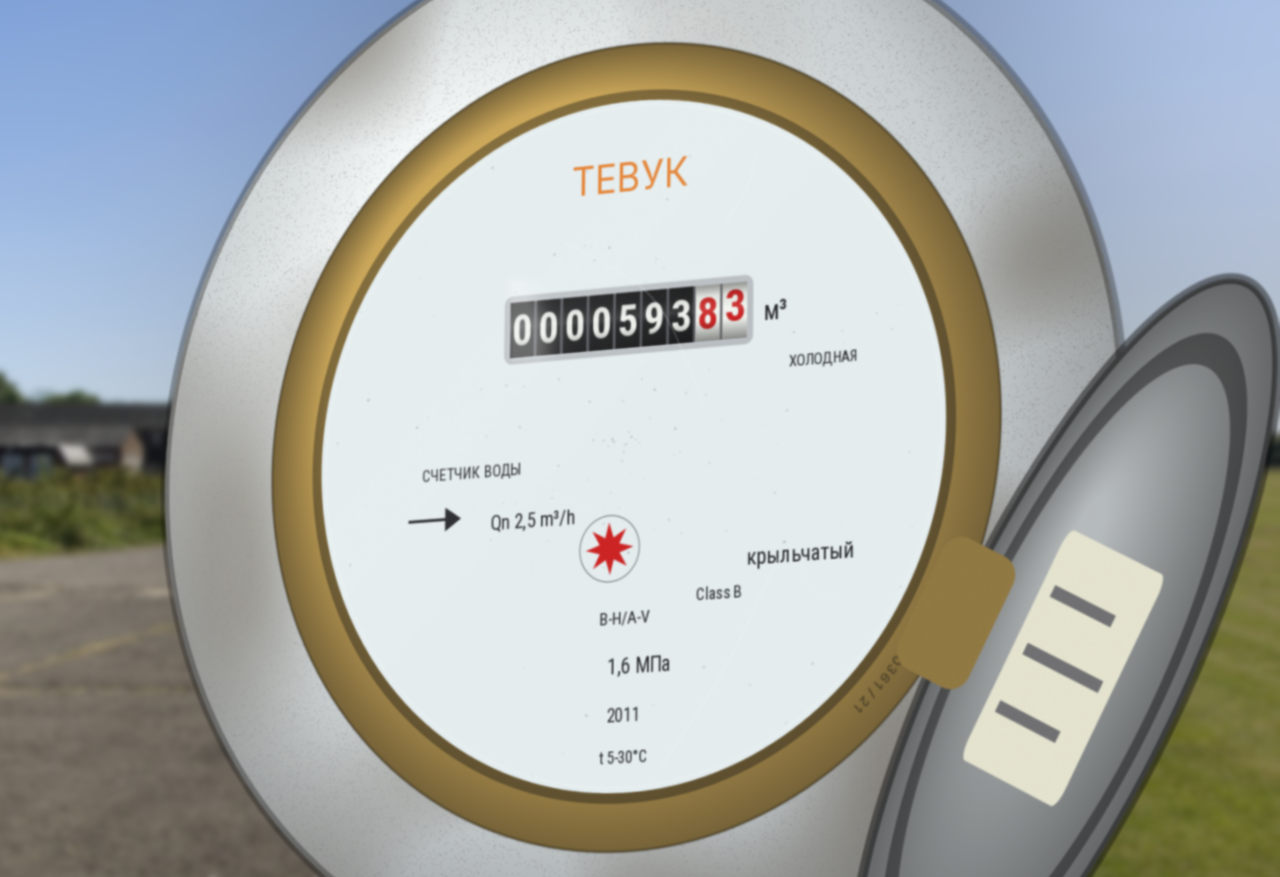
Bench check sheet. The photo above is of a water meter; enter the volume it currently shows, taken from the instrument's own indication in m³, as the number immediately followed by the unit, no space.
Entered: 593.83m³
